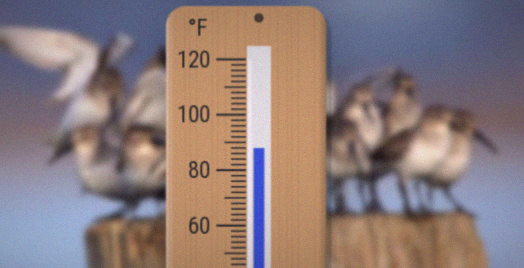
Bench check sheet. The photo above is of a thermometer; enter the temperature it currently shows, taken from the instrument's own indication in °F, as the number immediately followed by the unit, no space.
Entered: 88°F
